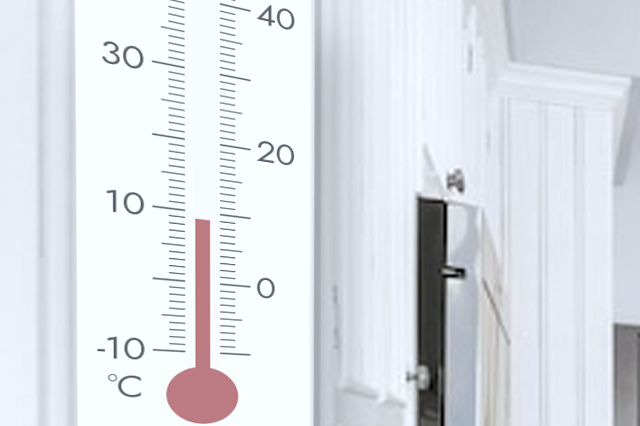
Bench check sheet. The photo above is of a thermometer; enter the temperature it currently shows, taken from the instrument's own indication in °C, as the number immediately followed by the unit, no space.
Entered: 9°C
